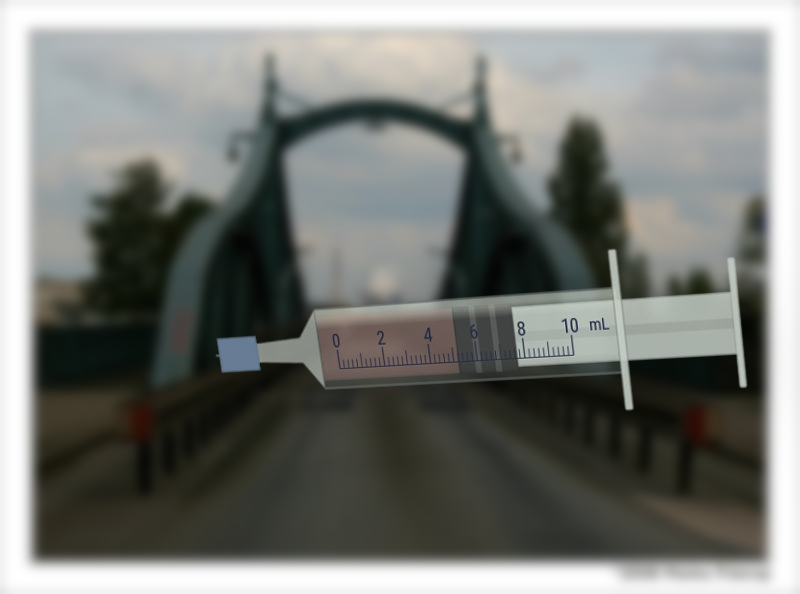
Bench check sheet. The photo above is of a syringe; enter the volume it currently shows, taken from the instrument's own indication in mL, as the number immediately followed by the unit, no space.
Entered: 5.2mL
